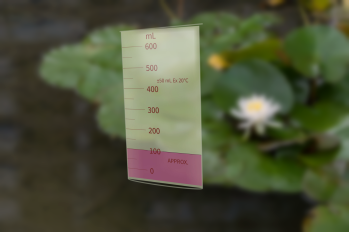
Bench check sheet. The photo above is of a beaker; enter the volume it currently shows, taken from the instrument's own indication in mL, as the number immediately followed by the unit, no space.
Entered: 100mL
